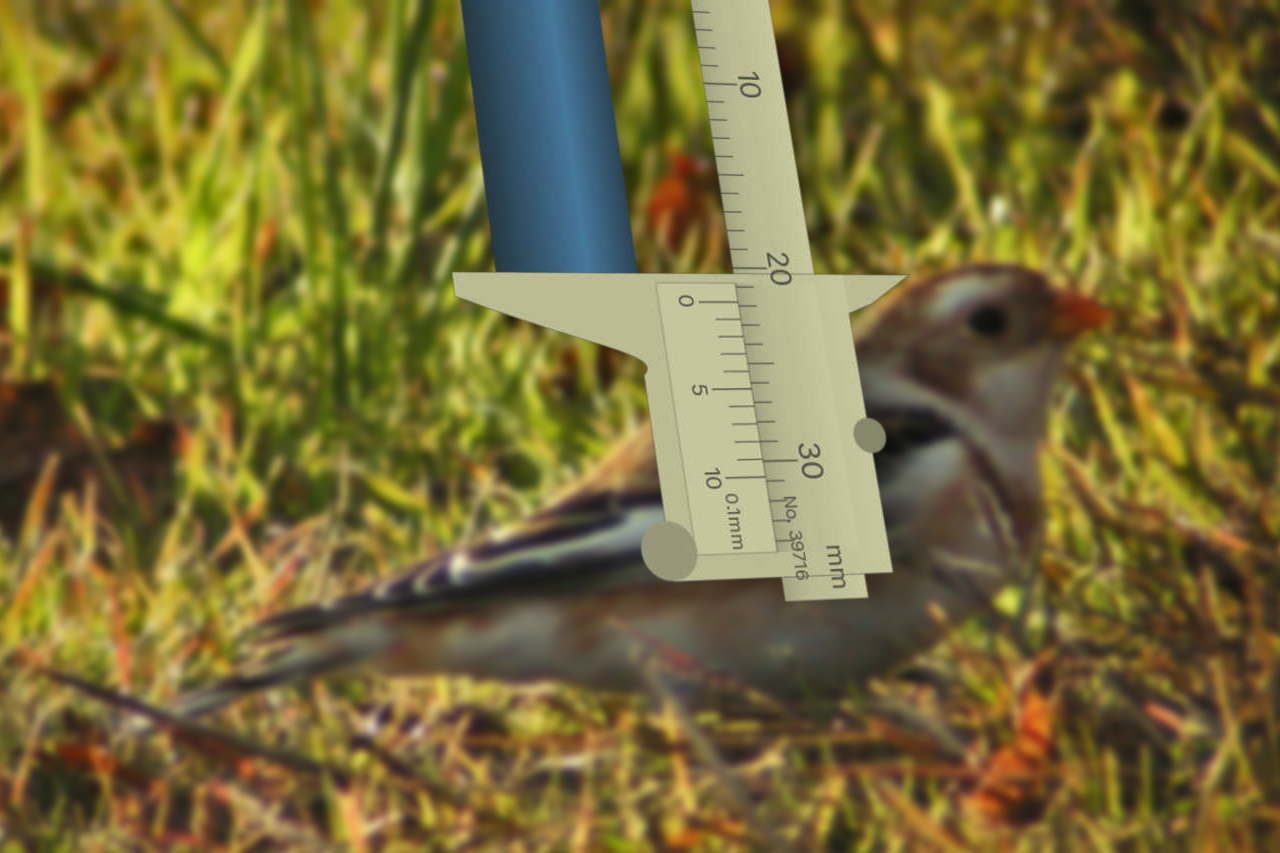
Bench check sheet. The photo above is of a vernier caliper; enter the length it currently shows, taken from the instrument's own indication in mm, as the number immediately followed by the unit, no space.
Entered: 21.8mm
